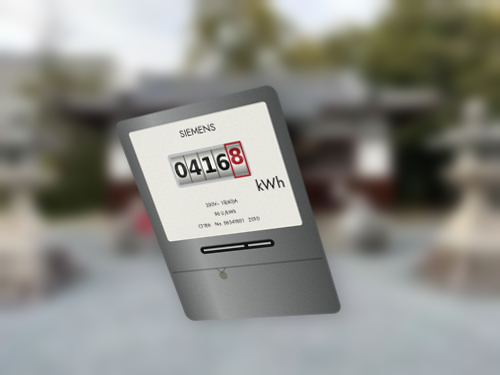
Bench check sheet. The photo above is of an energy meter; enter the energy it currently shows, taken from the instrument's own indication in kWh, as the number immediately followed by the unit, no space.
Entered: 416.8kWh
